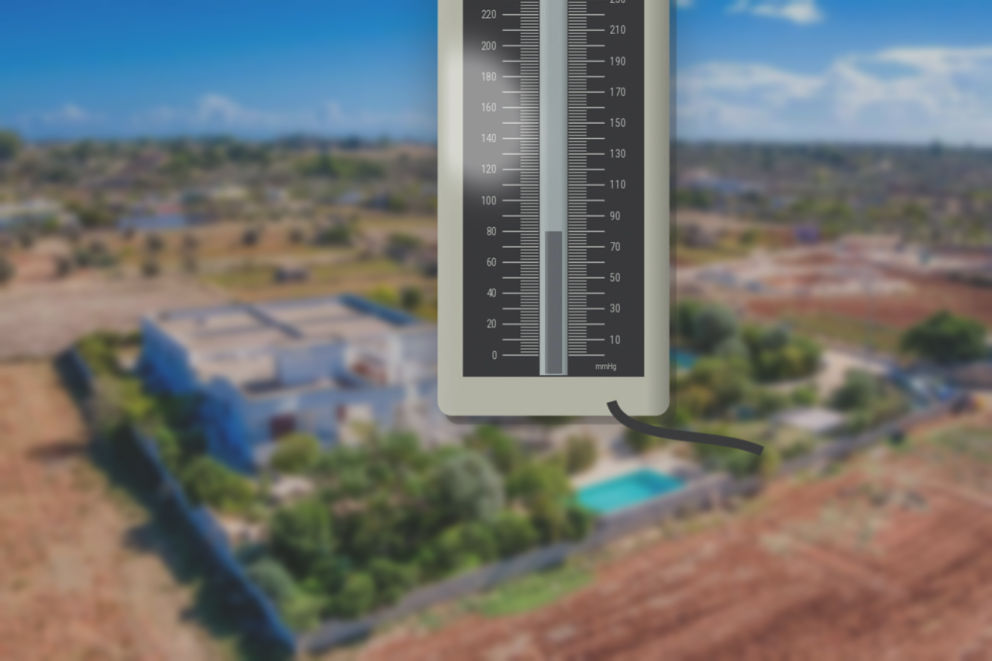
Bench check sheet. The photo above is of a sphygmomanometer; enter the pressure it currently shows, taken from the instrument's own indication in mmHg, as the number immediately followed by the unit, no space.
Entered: 80mmHg
